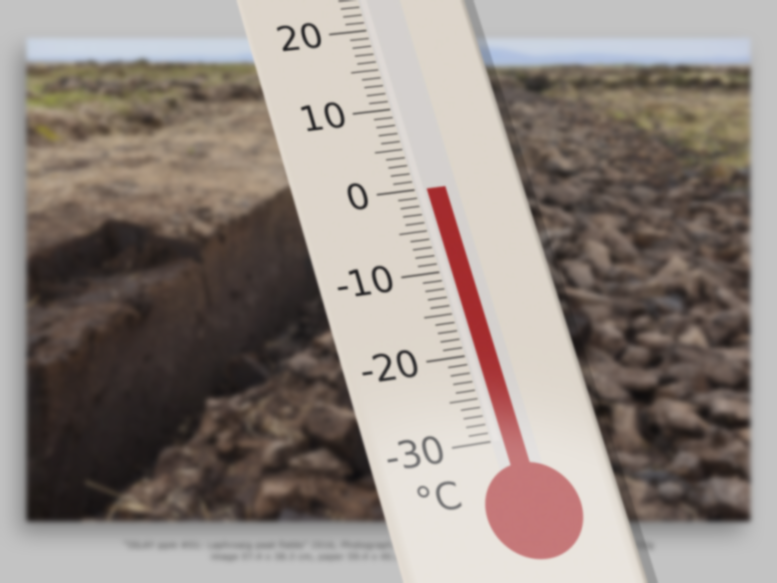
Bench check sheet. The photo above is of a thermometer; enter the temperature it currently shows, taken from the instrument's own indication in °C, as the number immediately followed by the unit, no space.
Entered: 0°C
